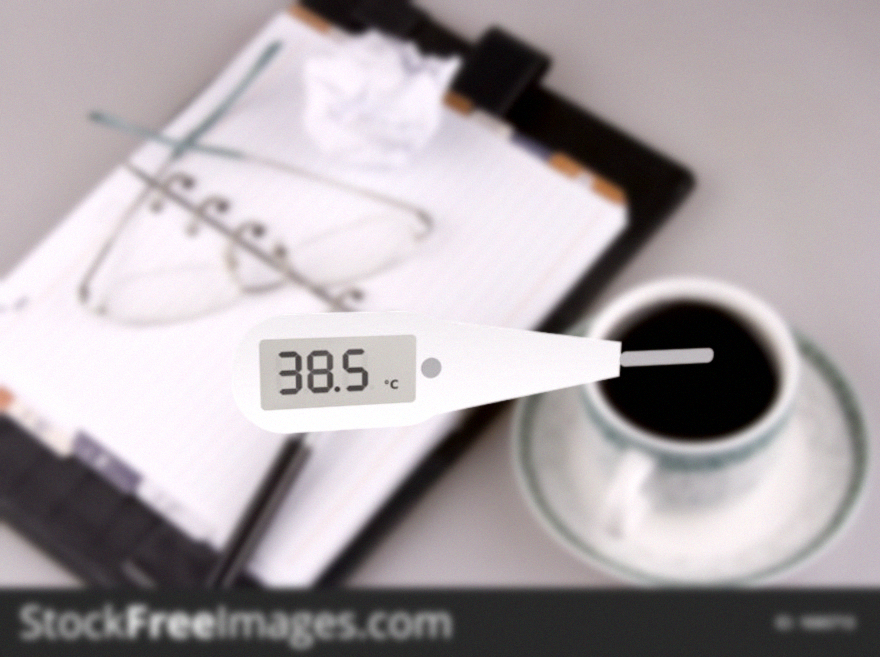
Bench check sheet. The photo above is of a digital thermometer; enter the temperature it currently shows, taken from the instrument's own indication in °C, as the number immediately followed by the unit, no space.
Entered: 38.5°C
